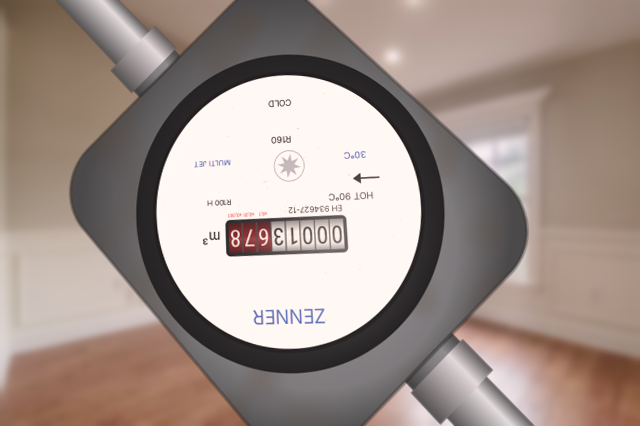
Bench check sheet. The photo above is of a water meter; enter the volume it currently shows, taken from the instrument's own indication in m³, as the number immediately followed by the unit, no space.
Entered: 13.678m³
